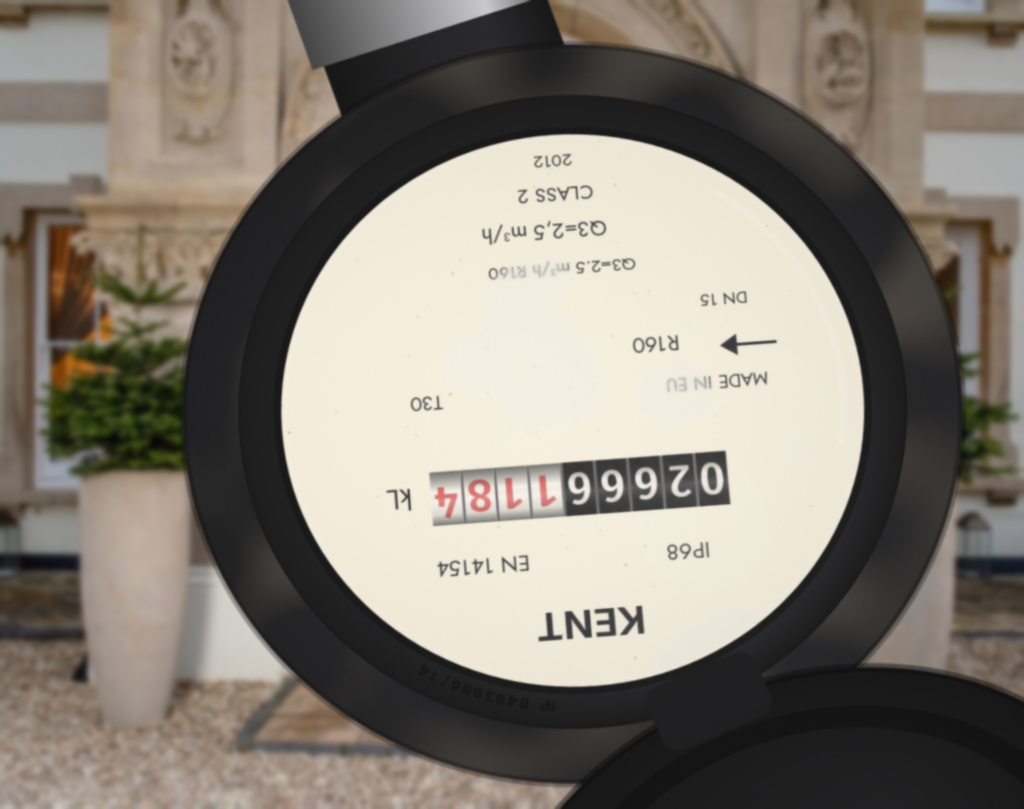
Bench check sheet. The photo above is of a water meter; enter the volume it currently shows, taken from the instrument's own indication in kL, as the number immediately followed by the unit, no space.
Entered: 2666.1184kL
